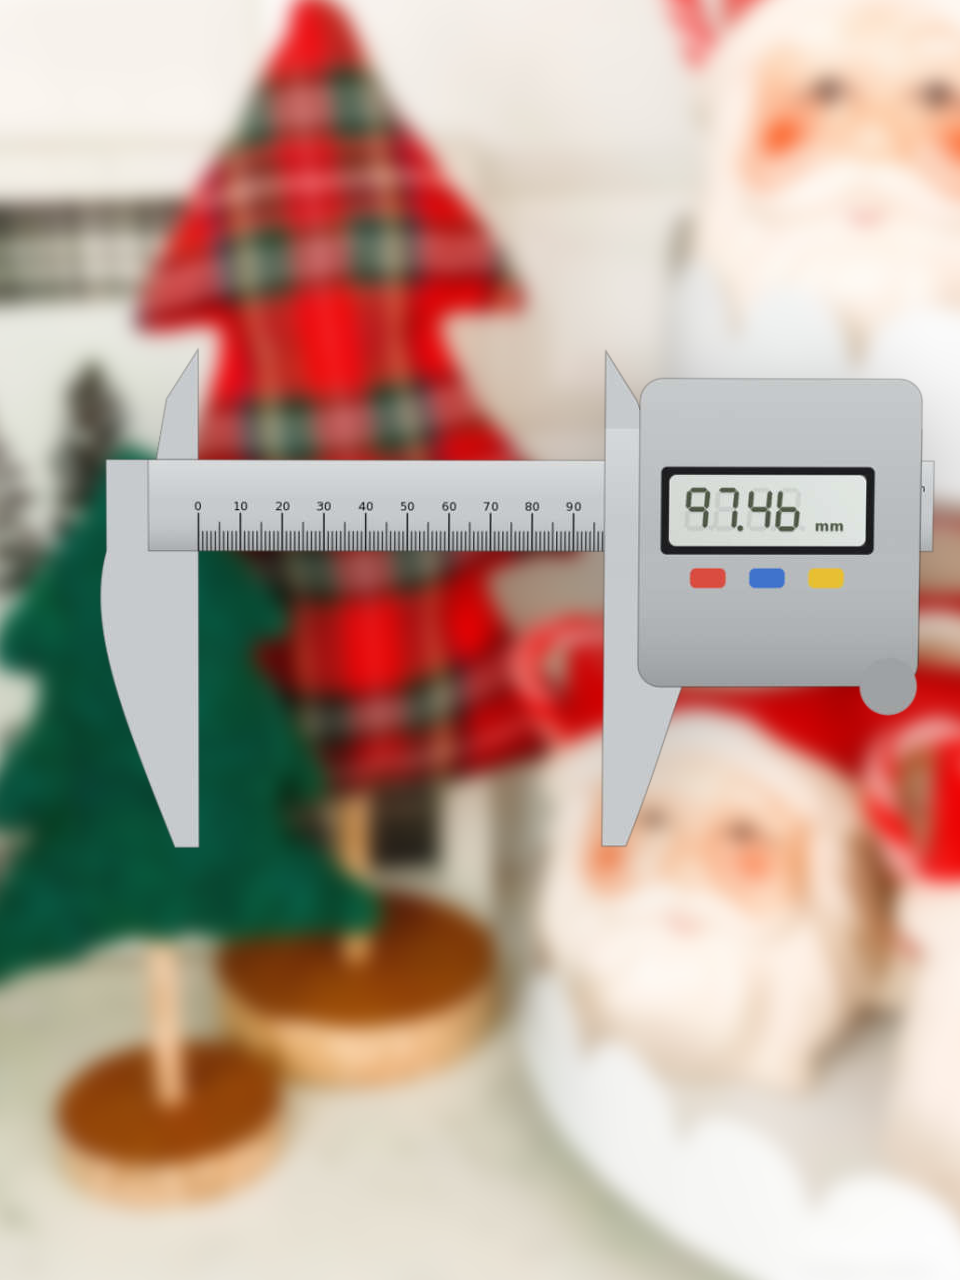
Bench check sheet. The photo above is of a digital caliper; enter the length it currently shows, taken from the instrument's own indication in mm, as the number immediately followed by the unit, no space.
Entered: 97.46mm
